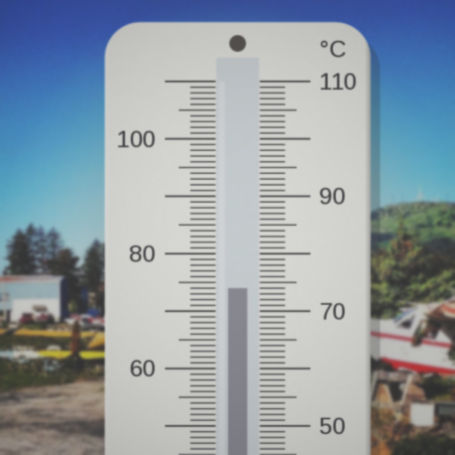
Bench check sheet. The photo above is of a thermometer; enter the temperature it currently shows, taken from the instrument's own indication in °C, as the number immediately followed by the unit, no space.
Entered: 74°C
